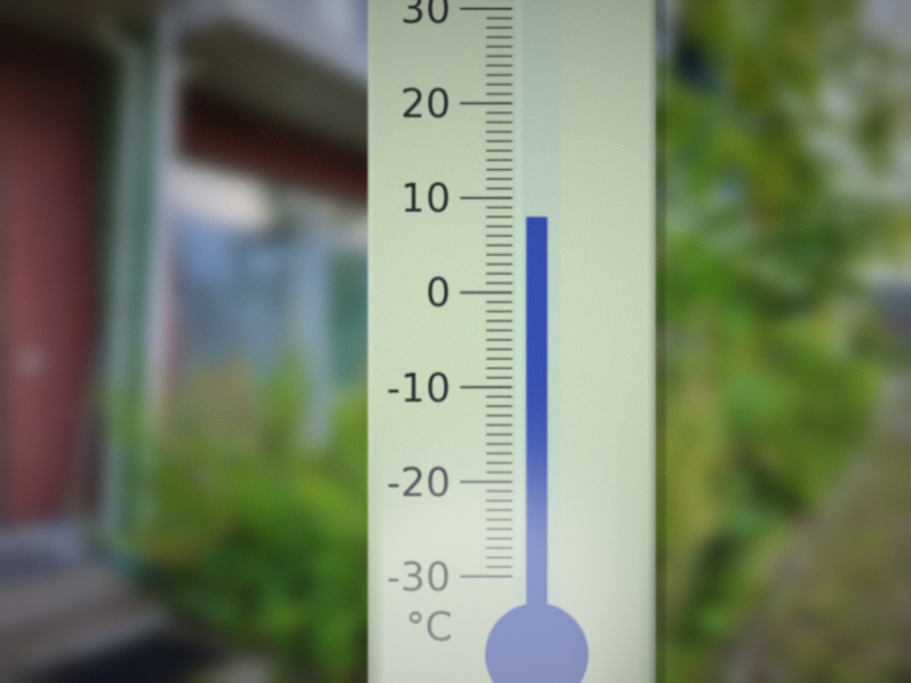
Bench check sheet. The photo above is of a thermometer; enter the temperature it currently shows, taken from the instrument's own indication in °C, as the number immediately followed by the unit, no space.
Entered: 8°C
